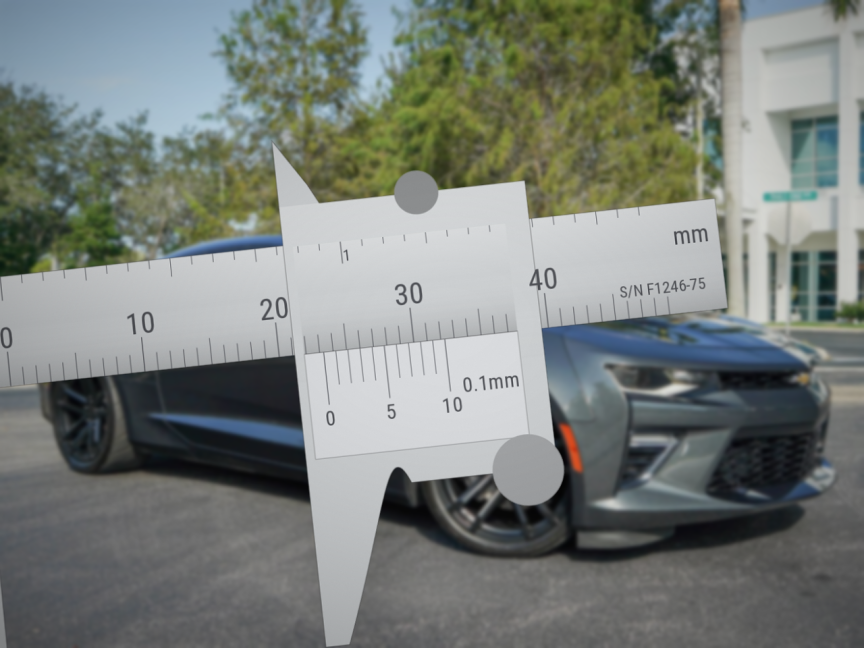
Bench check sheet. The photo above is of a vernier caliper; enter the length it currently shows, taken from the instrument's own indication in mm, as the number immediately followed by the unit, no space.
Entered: 23.3mm
